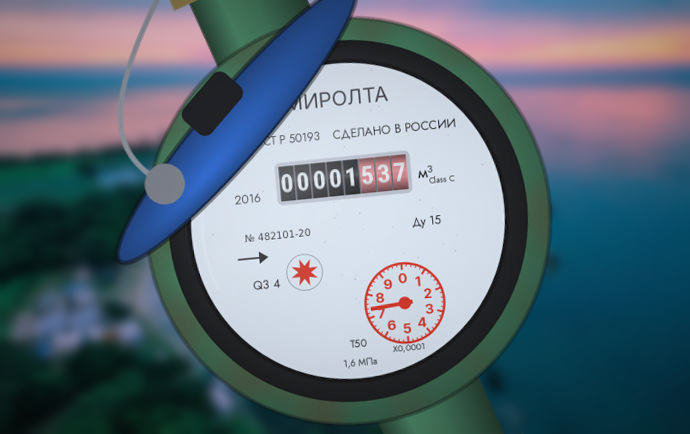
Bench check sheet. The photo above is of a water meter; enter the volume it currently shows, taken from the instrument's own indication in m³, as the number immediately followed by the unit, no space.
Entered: 1.5377m³
